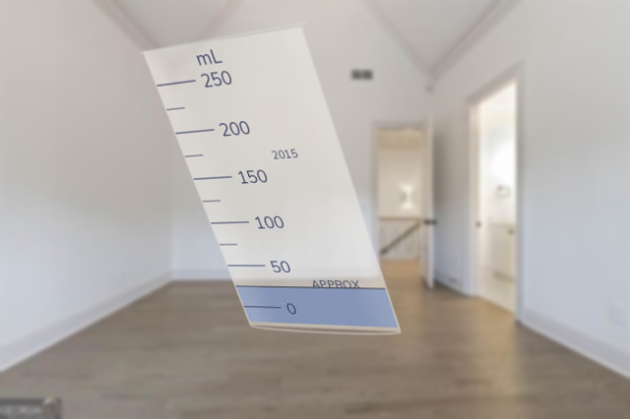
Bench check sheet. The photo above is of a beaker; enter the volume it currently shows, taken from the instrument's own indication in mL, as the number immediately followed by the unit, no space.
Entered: 25mL
